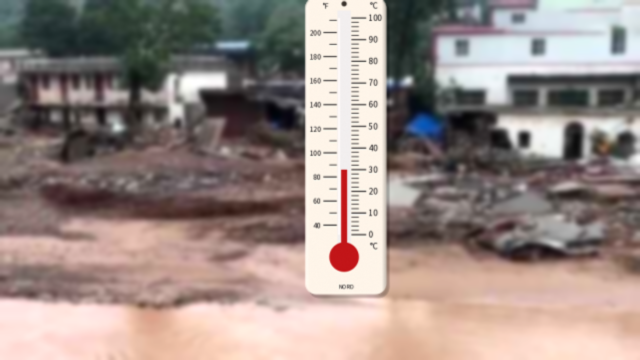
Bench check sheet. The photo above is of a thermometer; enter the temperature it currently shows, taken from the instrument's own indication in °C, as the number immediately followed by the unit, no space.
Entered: 30°C
